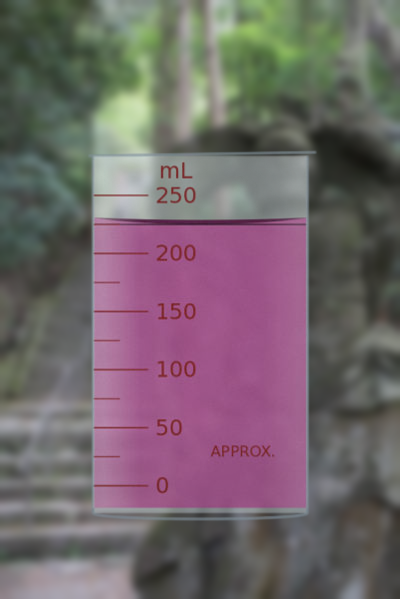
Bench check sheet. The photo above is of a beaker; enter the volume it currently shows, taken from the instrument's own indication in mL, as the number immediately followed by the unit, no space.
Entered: 225mL
